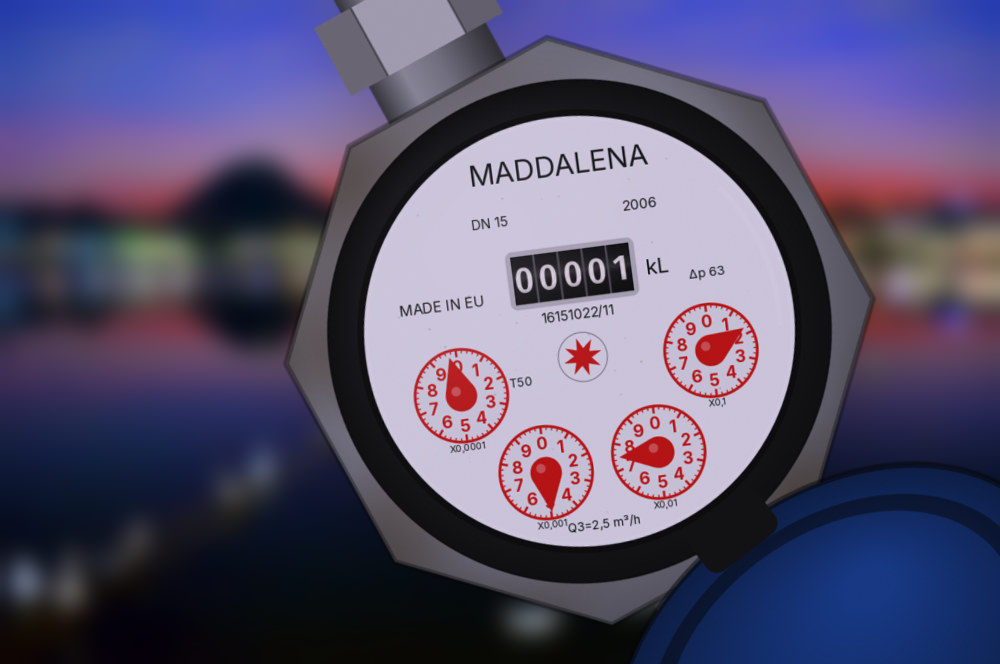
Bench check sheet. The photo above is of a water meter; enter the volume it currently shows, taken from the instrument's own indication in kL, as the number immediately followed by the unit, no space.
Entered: 1.1749kL
